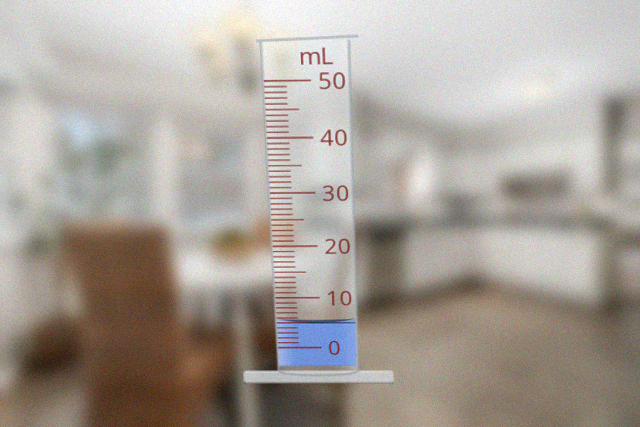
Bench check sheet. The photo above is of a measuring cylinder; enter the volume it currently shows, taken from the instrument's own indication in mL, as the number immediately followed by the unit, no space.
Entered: 5mL
